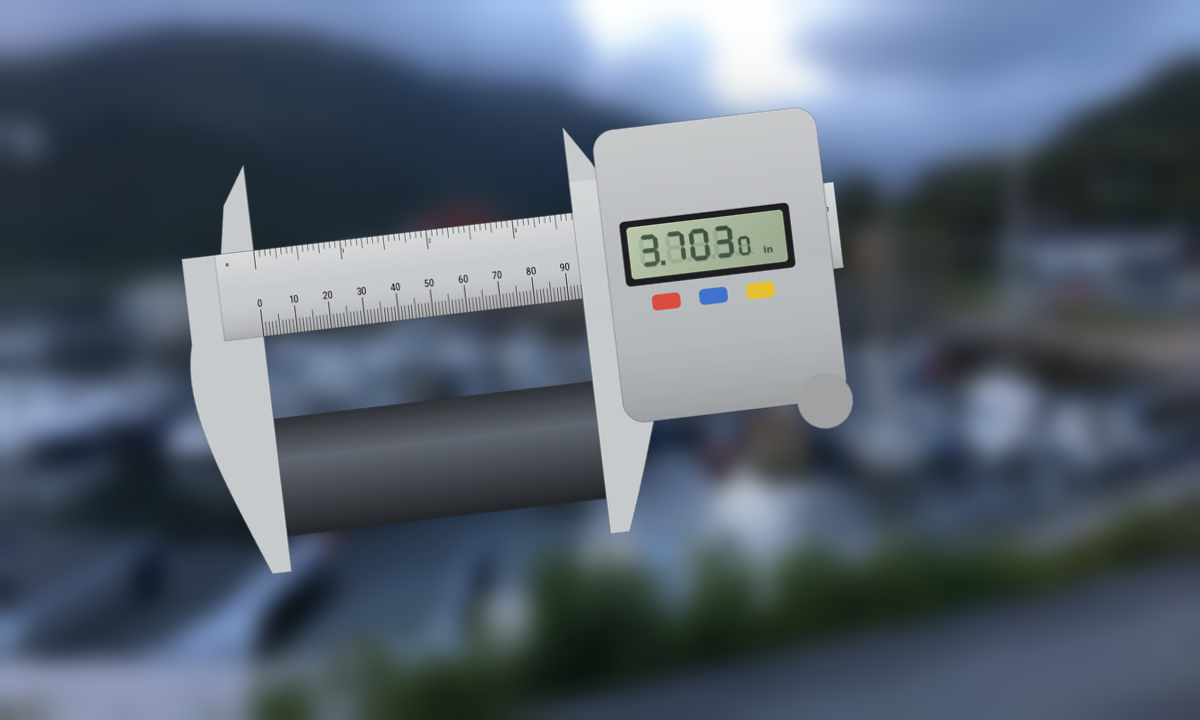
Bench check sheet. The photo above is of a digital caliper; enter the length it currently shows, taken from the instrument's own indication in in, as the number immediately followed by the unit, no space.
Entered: 3.7030in
